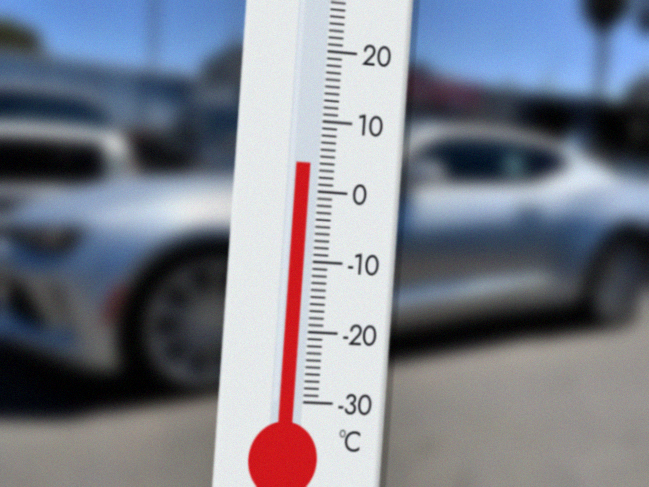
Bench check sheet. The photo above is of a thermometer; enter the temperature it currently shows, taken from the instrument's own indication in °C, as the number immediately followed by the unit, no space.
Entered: 4°C
